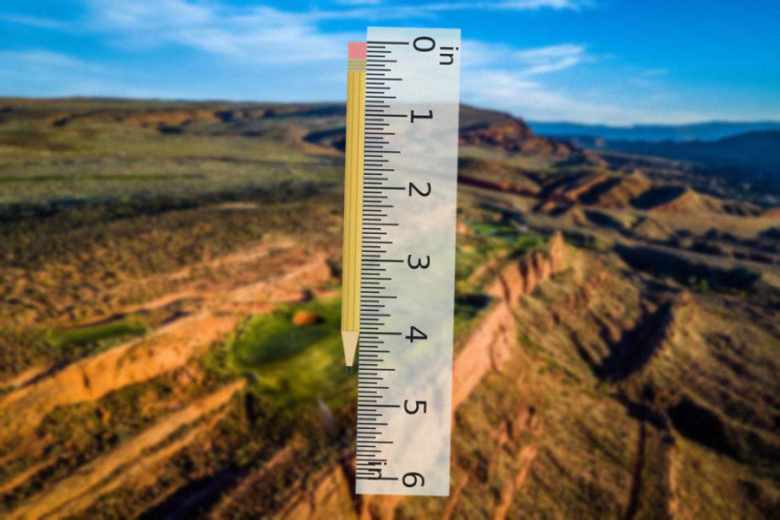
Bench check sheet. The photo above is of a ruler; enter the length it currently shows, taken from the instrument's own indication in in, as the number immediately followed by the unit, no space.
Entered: 4.625in
